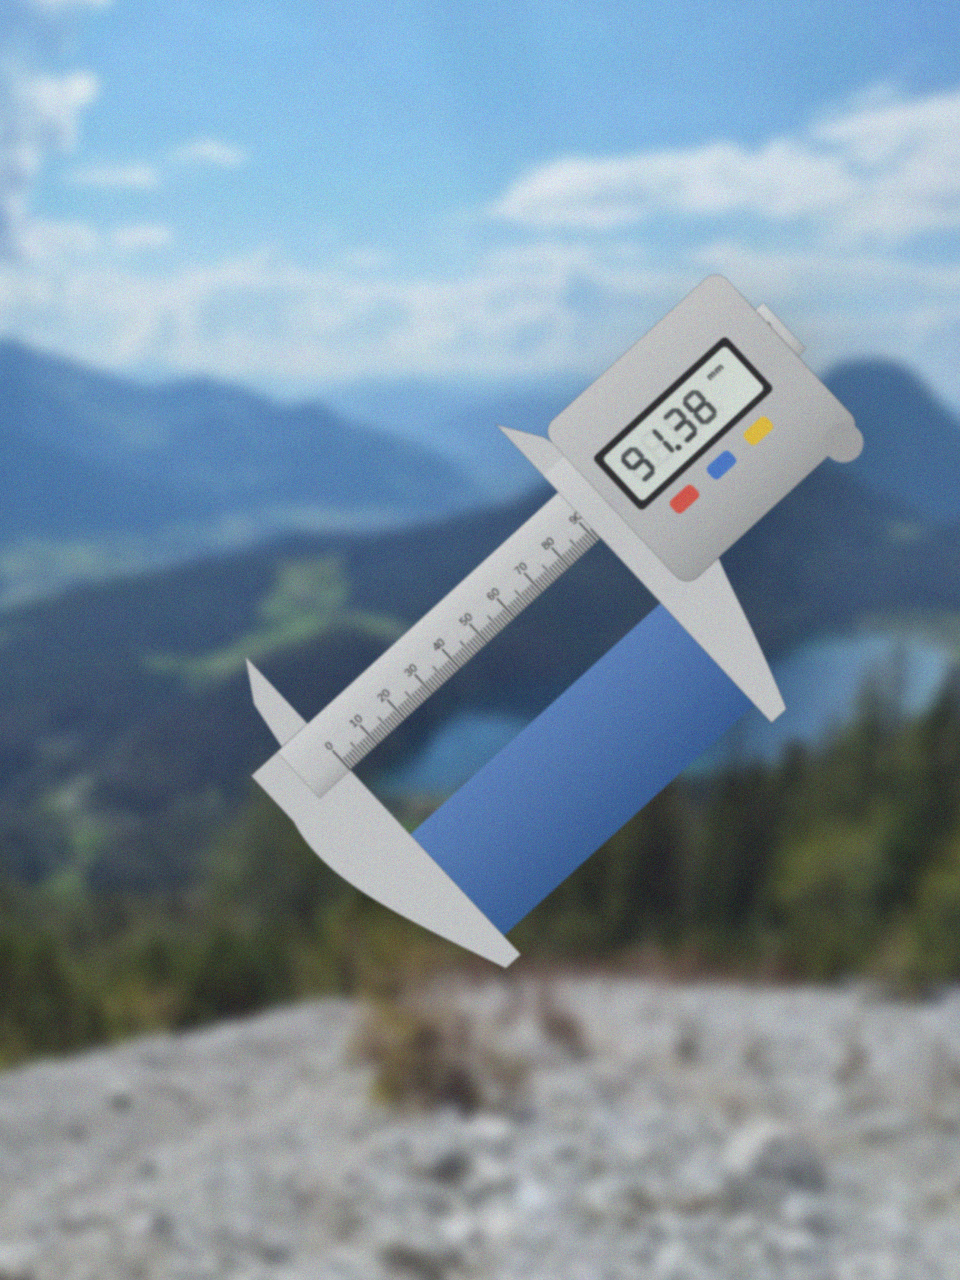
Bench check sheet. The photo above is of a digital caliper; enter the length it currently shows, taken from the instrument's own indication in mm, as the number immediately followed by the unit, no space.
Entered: 91.38mm
